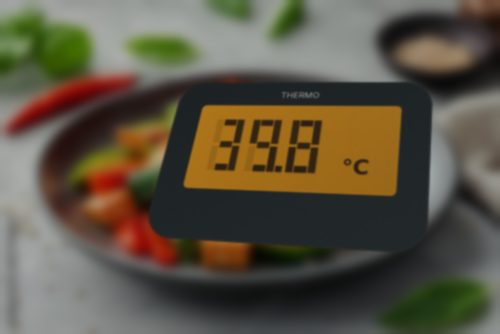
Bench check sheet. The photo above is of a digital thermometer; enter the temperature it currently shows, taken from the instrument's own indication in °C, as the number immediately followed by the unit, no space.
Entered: 39.8°C
